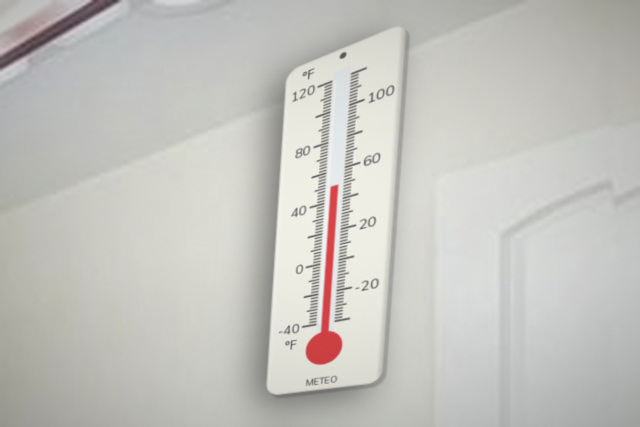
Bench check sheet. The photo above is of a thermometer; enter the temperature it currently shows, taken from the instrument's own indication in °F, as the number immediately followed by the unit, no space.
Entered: 50°F
